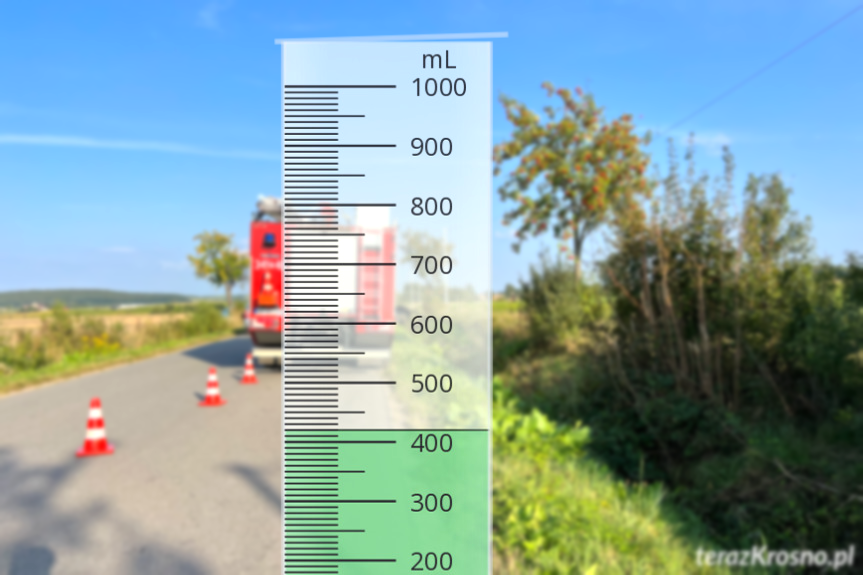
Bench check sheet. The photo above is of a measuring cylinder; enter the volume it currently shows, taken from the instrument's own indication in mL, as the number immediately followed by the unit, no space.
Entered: 420mL
